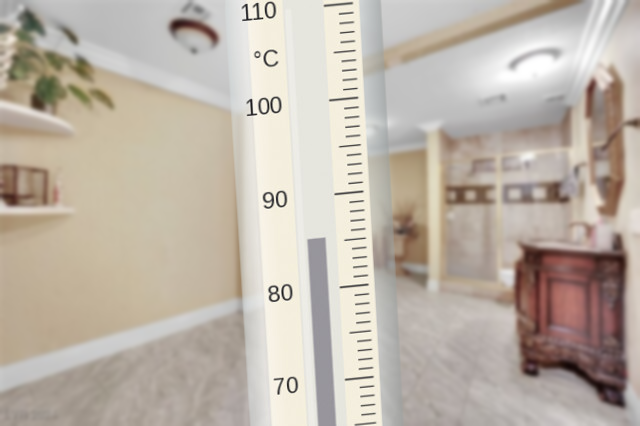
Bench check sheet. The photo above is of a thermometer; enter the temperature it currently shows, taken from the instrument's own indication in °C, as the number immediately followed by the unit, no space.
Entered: 85.5°C
